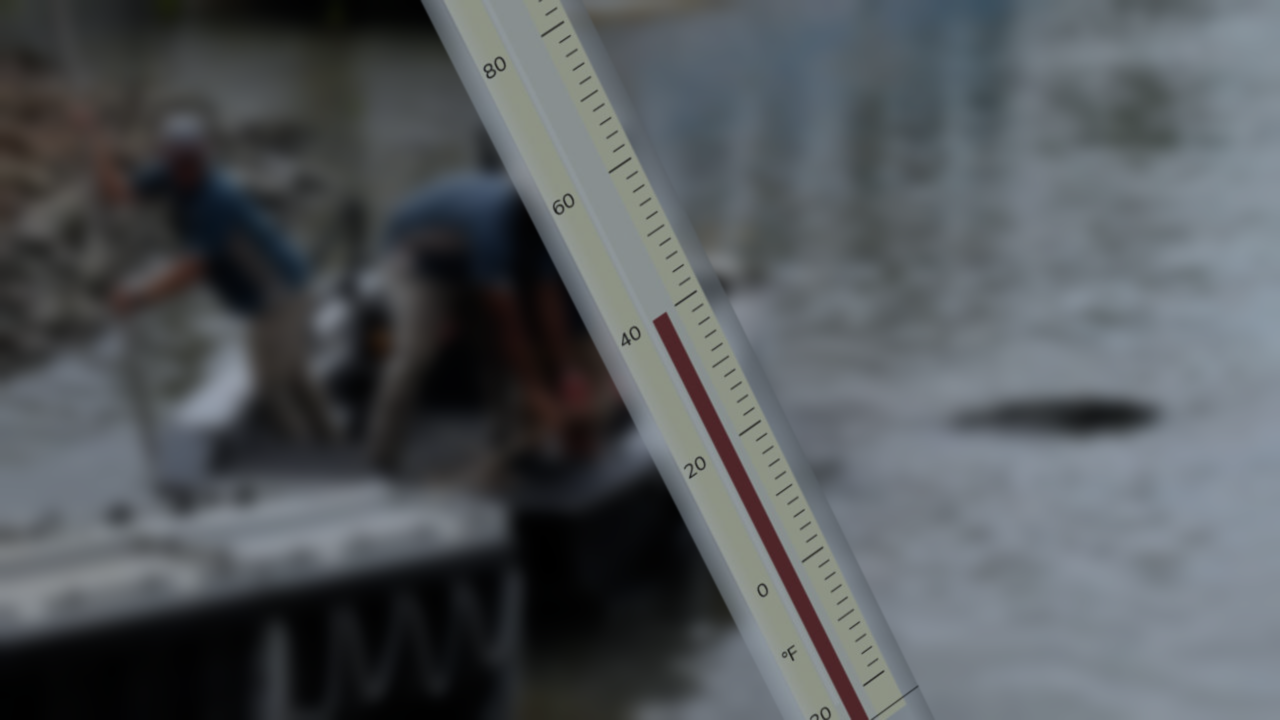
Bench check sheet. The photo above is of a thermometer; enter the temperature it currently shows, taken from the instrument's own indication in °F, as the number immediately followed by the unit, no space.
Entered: 40°F
